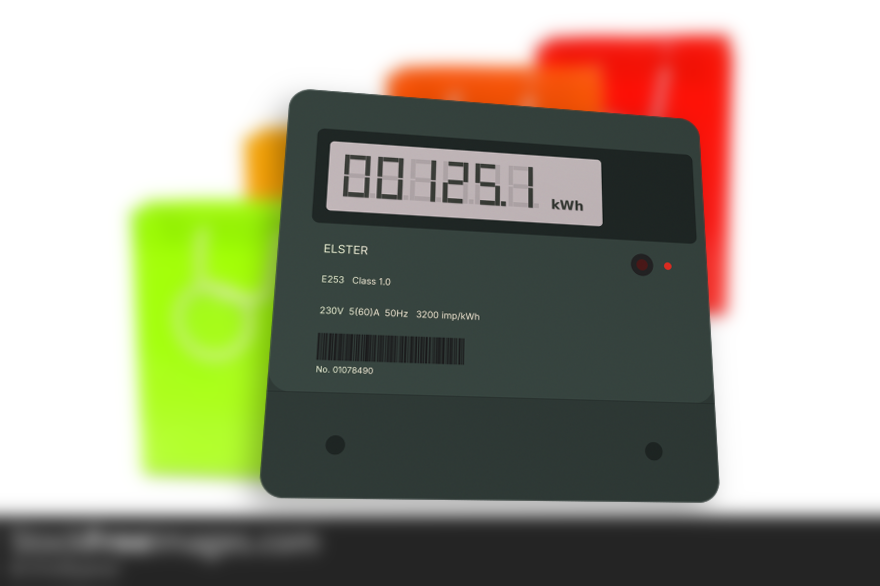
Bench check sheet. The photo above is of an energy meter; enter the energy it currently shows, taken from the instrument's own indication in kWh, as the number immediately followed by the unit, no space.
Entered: 125.1kWh
